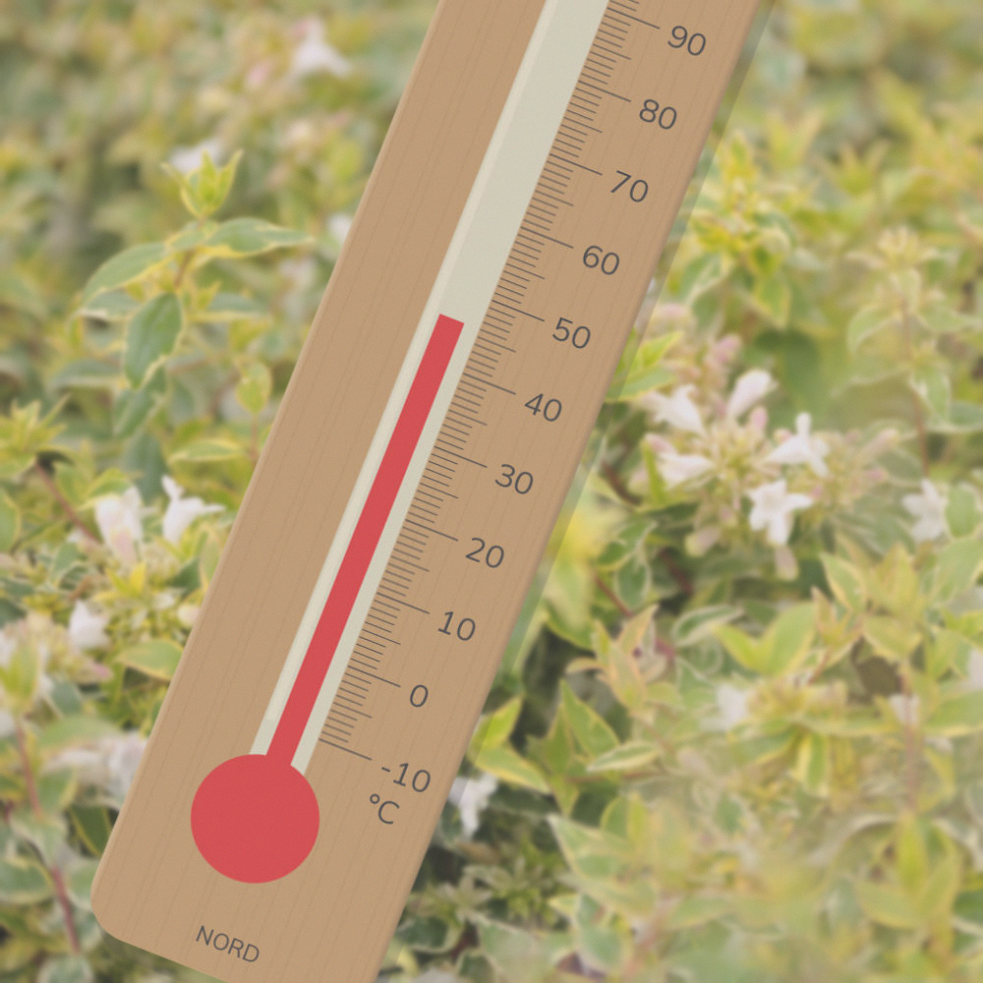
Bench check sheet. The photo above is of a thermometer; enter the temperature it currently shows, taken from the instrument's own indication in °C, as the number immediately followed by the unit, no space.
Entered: 46°C
